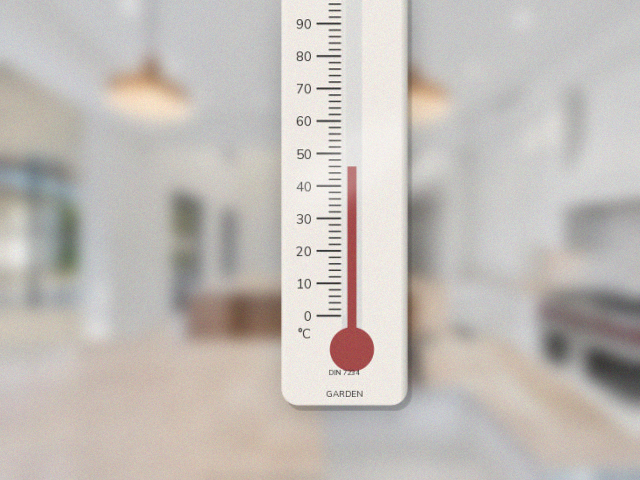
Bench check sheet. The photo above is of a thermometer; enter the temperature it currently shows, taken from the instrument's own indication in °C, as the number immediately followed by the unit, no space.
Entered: 46°C
